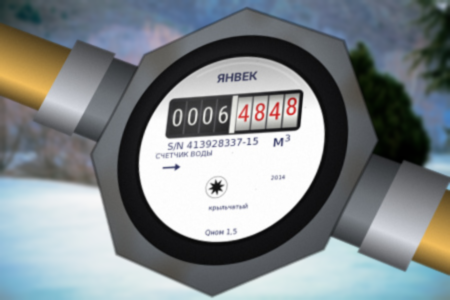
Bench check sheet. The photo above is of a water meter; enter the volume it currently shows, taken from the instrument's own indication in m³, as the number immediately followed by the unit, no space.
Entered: 6.4848m³
